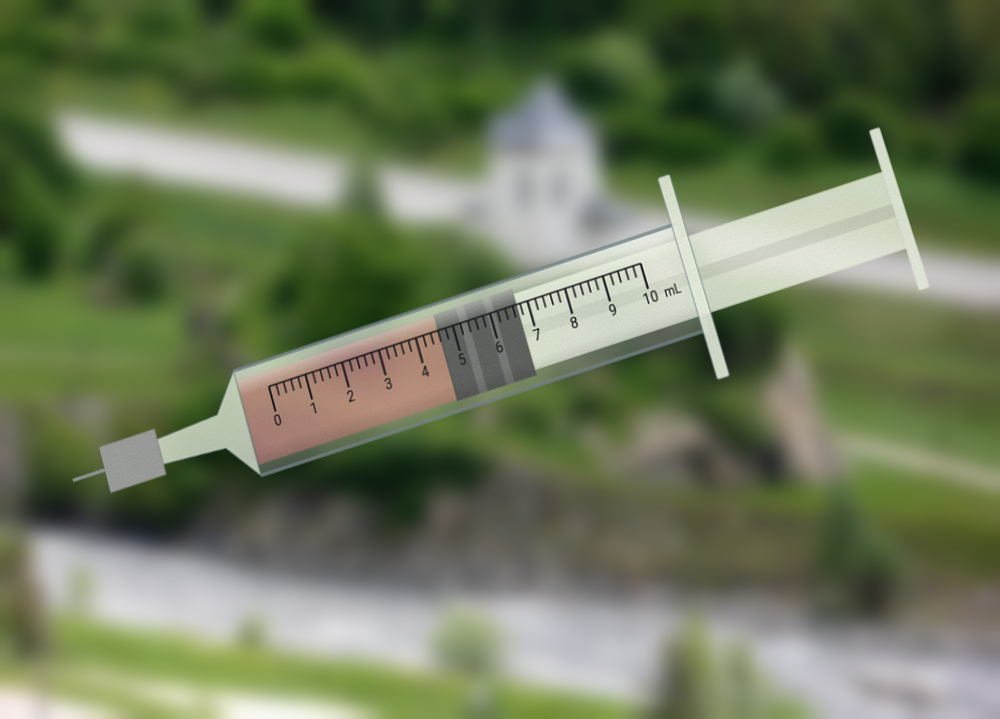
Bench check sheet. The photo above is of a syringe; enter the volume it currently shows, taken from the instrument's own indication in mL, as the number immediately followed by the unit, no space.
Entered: 4.6mL
